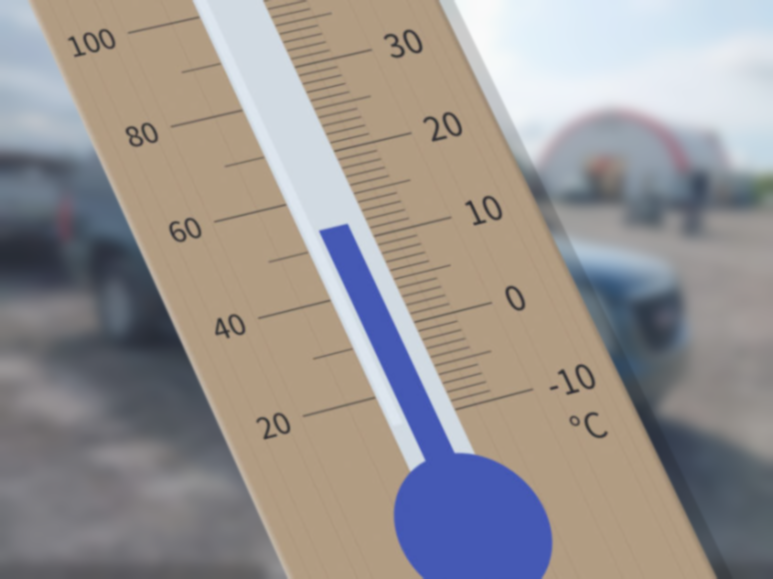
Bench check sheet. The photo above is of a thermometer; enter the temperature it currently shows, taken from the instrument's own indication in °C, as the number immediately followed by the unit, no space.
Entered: 12°C
